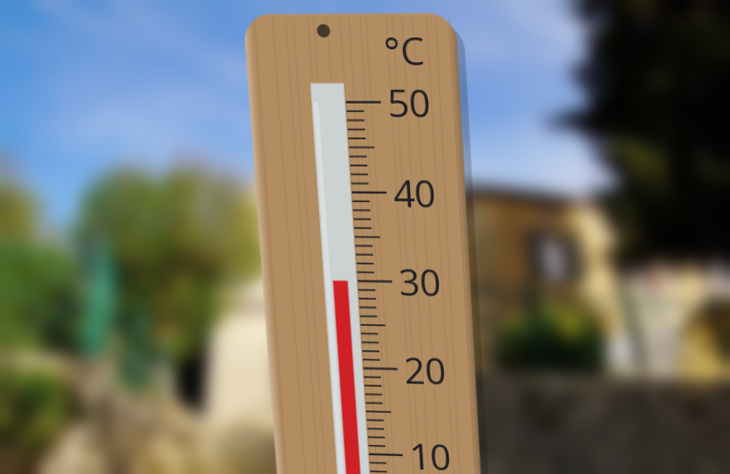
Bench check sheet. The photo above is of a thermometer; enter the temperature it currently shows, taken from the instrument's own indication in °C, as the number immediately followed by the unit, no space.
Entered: 30°C
